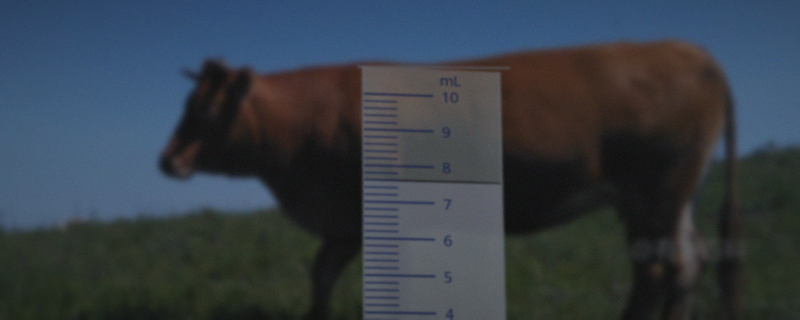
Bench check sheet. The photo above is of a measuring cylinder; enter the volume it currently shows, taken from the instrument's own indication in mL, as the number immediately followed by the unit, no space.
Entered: 7.6mL
